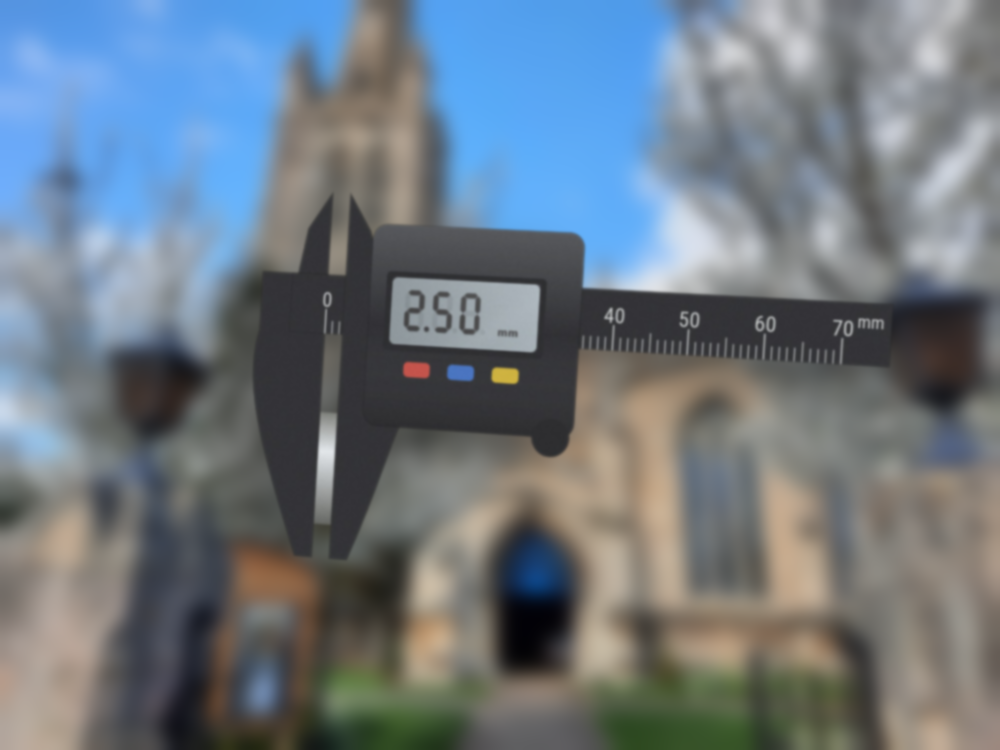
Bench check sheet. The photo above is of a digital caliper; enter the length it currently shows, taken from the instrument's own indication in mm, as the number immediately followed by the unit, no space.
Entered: 2.50mm
